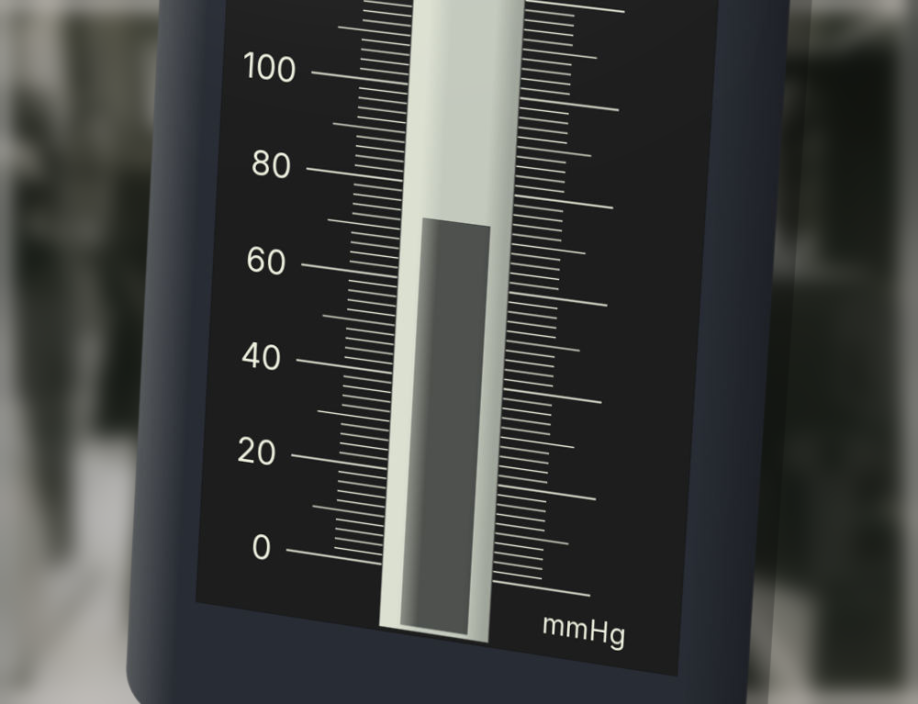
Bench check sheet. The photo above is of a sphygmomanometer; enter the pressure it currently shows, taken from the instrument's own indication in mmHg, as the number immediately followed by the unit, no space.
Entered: 73mmHg
